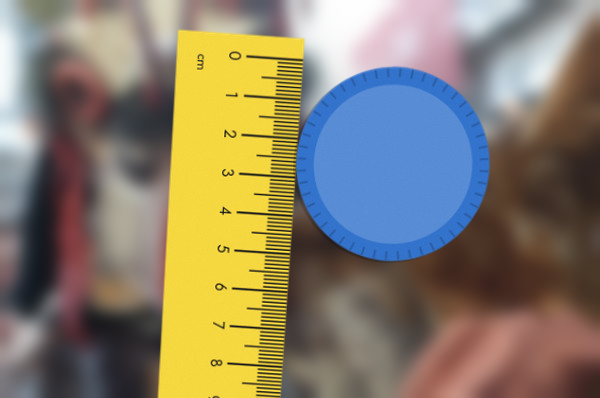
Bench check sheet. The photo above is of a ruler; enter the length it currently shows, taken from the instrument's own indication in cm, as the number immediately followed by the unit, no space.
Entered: 5cm
